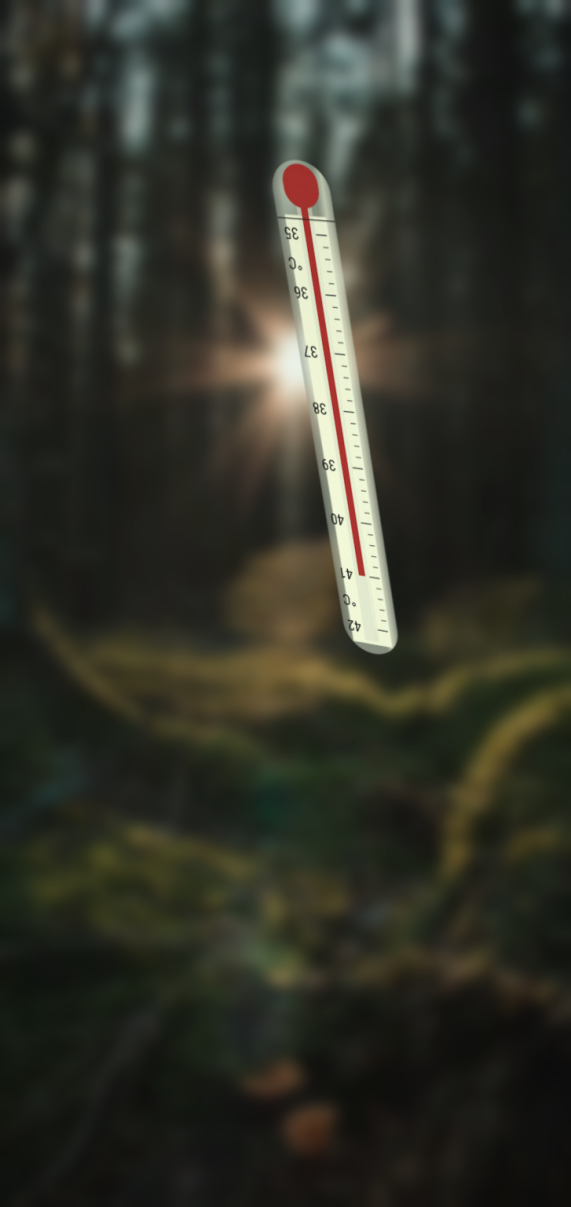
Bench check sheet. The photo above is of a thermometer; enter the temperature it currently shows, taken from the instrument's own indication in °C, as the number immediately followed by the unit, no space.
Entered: 41°C
